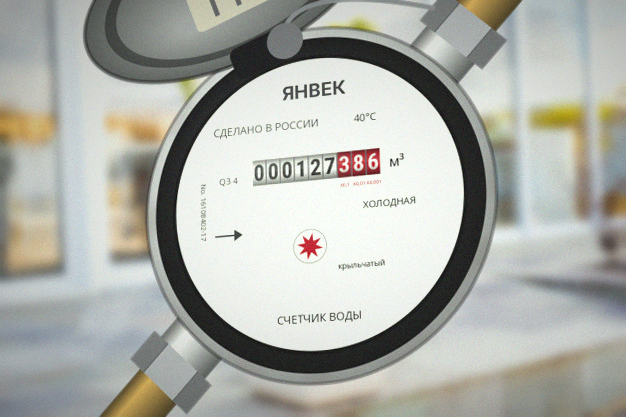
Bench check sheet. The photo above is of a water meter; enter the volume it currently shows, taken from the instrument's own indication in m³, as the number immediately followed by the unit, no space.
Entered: 127.386m³
